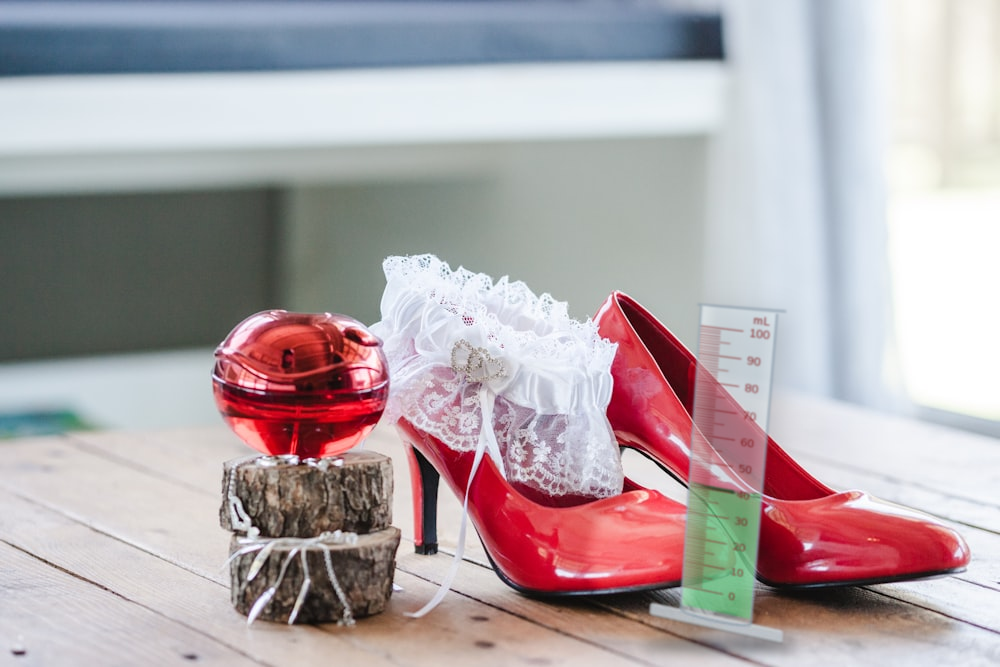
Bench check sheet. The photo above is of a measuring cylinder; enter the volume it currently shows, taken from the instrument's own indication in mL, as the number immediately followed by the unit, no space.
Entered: 40mL
